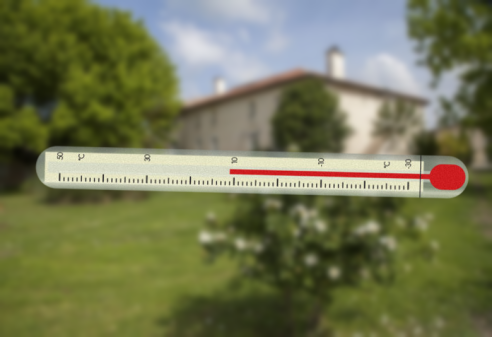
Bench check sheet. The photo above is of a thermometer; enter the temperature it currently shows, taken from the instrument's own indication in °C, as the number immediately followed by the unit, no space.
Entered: 11°C
